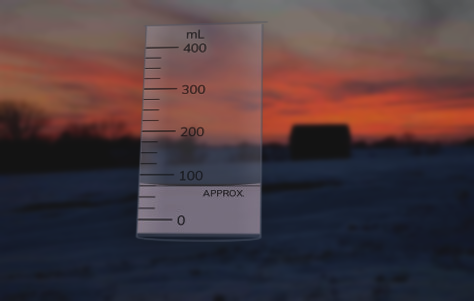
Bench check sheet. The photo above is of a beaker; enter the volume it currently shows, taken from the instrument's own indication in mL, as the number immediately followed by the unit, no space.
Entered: 75mL
